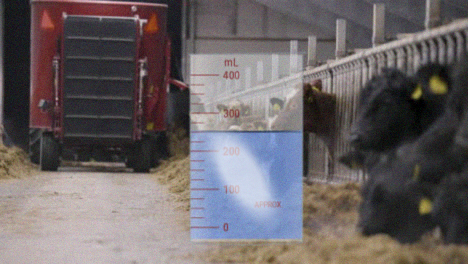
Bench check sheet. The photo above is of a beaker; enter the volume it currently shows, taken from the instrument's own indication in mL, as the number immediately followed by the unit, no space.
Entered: 250mL
